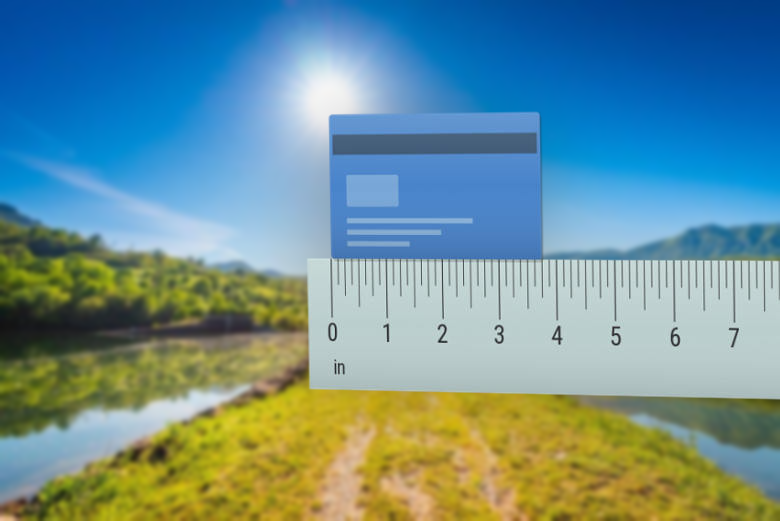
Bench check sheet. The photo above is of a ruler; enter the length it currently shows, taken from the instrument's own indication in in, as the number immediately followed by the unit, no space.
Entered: 3.75in
